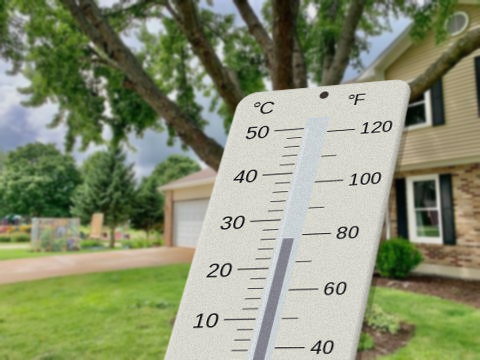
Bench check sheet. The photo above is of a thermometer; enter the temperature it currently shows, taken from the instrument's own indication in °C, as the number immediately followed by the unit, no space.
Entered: 26°C
